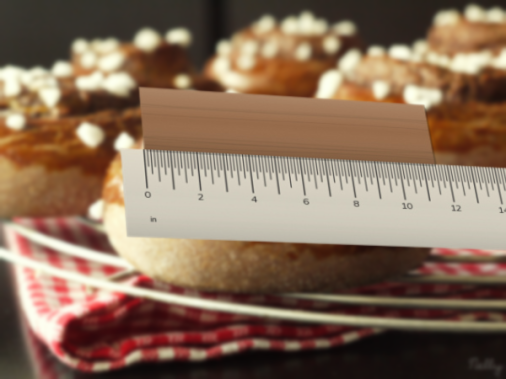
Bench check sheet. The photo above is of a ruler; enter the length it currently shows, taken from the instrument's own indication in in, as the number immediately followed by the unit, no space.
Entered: 11.5in
